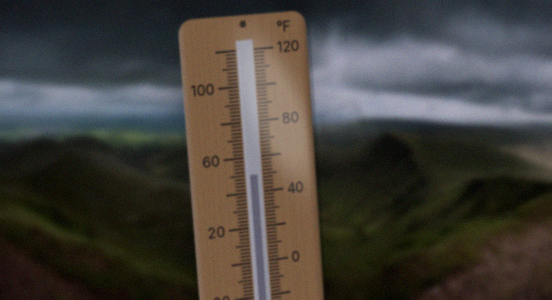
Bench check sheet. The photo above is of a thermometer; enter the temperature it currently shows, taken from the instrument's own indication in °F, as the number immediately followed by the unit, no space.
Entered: 50°F
